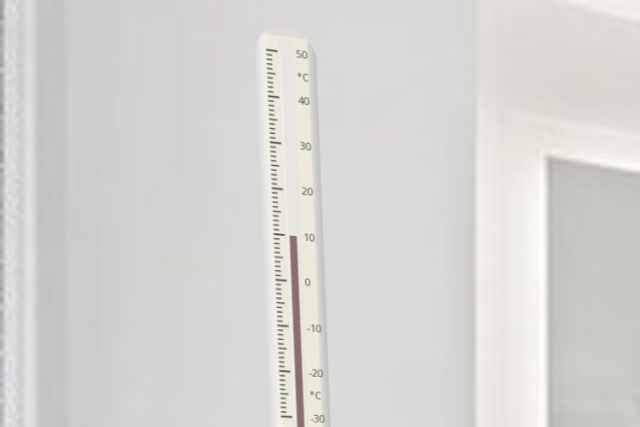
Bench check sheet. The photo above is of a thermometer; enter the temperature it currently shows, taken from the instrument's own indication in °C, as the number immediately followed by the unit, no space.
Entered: 10°C
